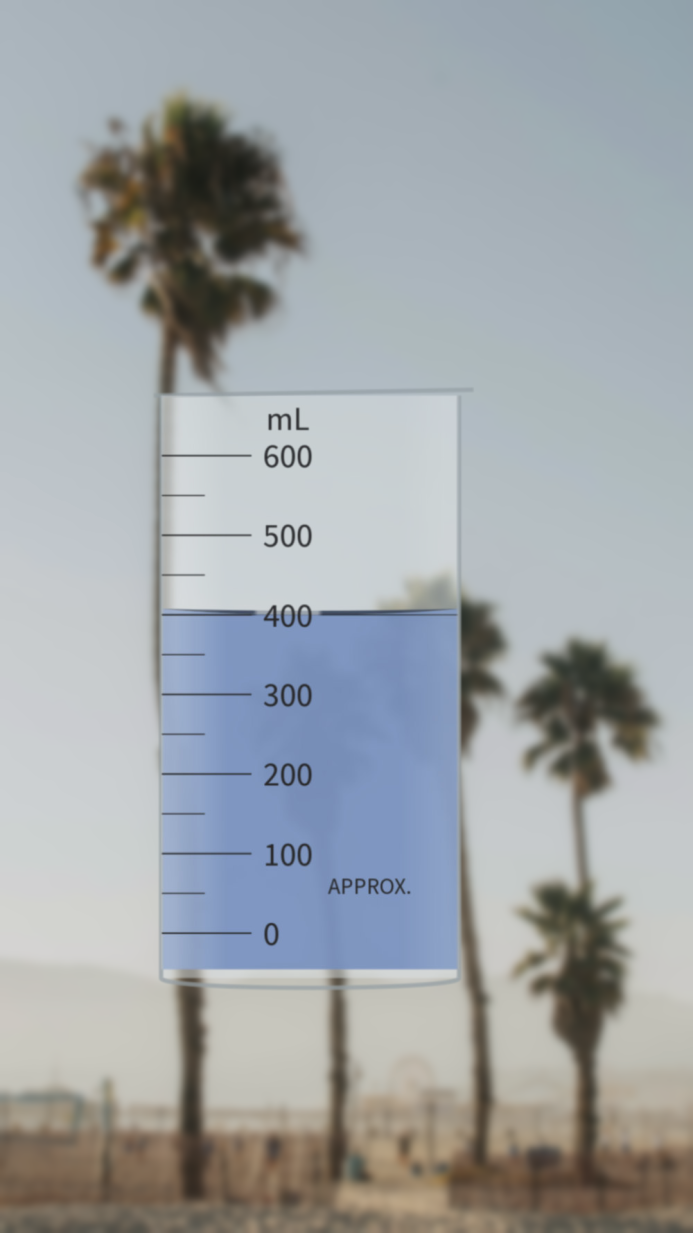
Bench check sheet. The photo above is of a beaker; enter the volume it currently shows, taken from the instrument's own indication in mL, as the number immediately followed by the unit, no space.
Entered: 400mL
